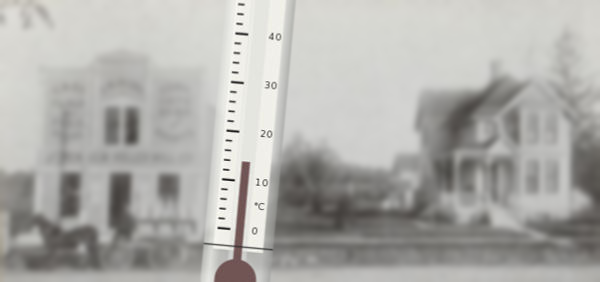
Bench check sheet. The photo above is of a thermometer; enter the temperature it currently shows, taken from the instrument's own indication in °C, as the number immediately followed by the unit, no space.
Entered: 14°C
